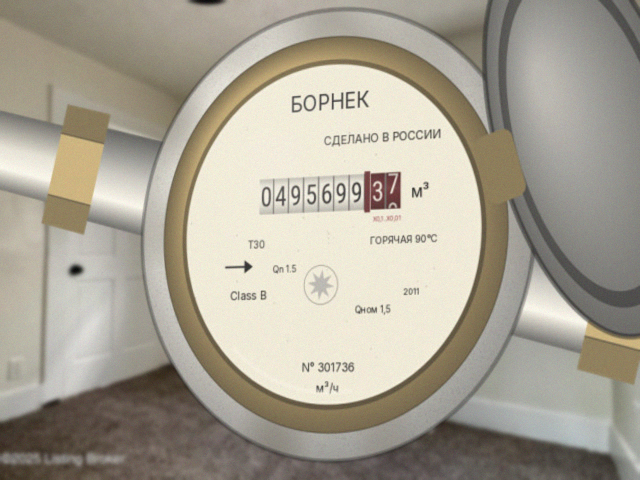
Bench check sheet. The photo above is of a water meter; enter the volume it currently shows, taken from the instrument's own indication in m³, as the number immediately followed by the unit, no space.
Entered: 495699.37m³
